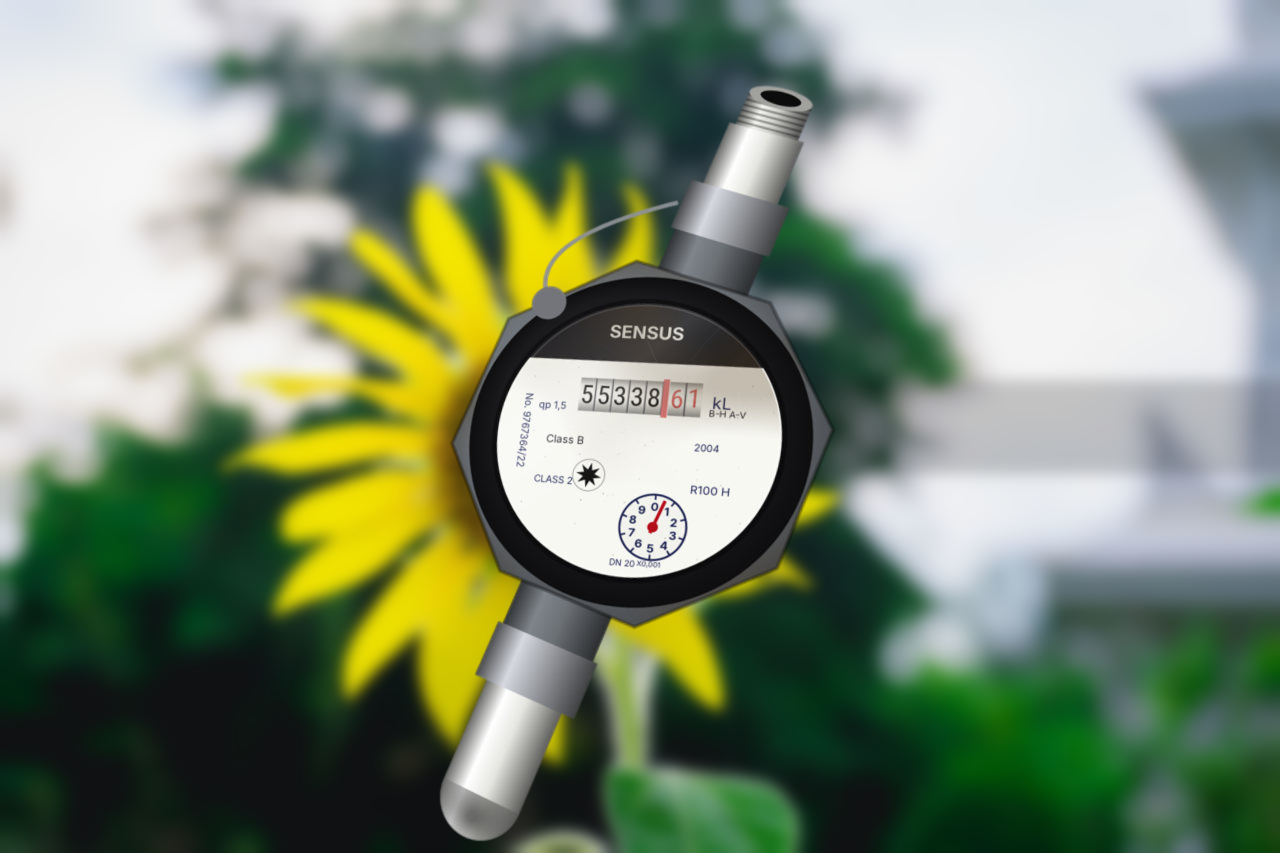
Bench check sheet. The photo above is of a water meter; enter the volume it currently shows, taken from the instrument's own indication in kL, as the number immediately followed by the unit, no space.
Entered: 55338.610kL
